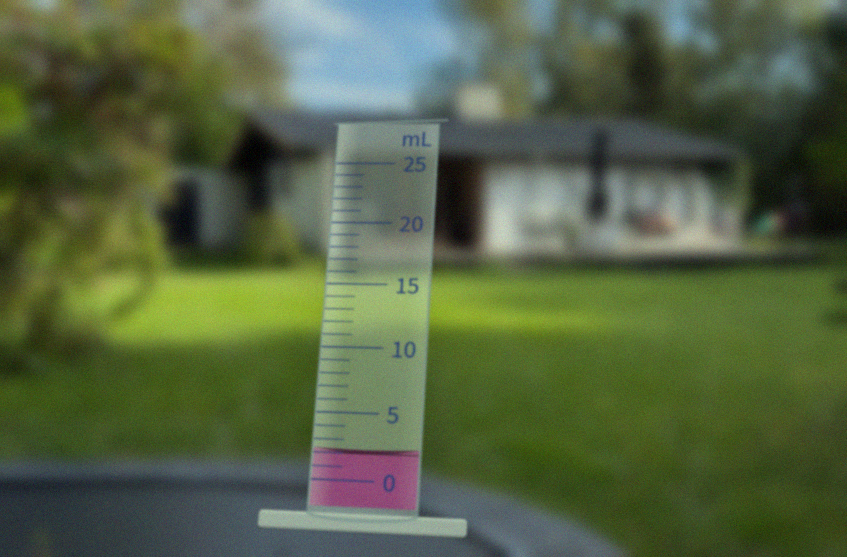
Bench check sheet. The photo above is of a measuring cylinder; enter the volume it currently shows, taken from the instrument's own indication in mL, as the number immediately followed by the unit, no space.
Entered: 2mL
